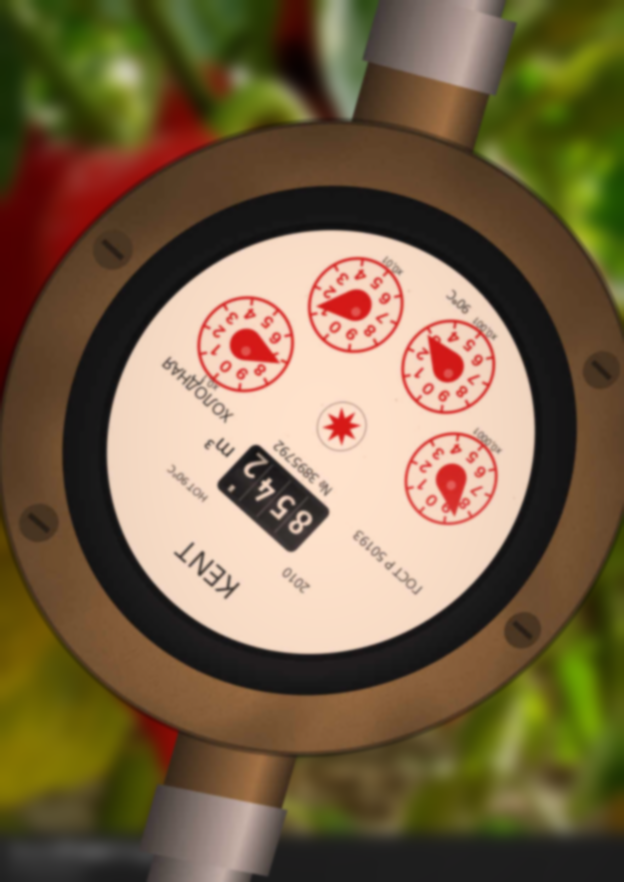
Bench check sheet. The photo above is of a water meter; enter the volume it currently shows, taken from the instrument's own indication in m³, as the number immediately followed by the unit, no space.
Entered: 8541.7128m³
